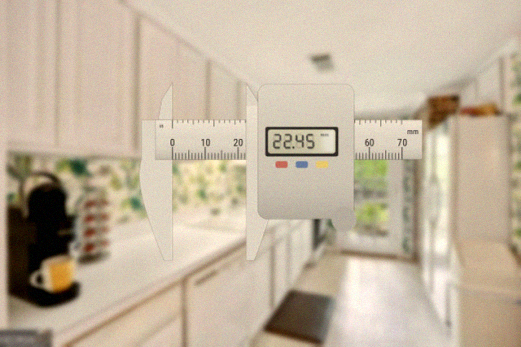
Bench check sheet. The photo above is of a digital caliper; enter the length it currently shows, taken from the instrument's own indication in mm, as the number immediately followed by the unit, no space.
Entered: 22.45mm
